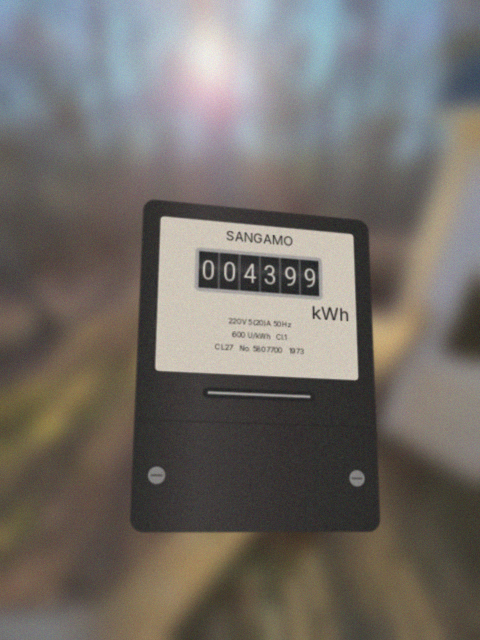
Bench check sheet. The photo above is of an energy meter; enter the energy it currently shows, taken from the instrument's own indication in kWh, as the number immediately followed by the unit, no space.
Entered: 4399kWh
